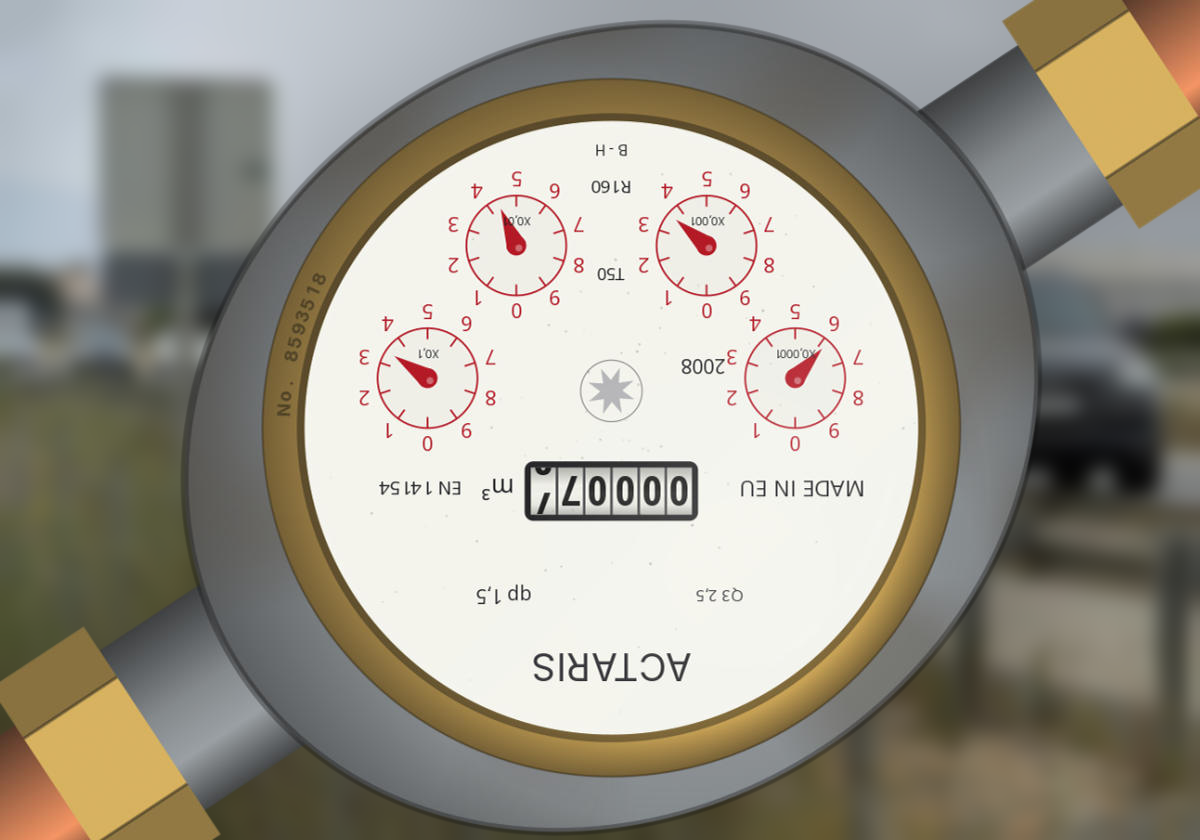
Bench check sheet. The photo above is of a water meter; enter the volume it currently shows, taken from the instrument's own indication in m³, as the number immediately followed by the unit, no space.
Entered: 77.3436m³
